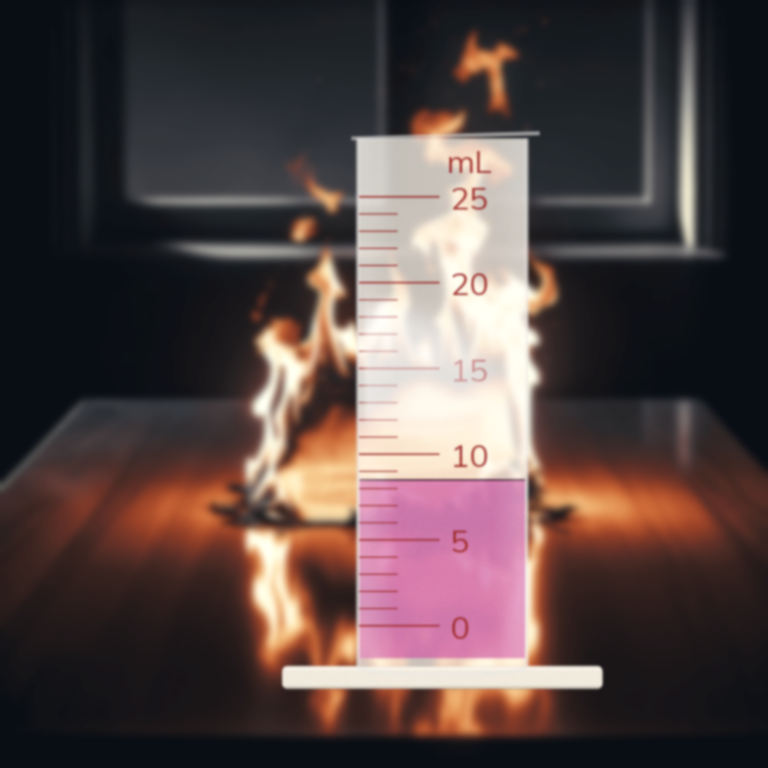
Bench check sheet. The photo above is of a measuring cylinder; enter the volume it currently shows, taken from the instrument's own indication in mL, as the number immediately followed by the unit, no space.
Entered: 8.5mL
